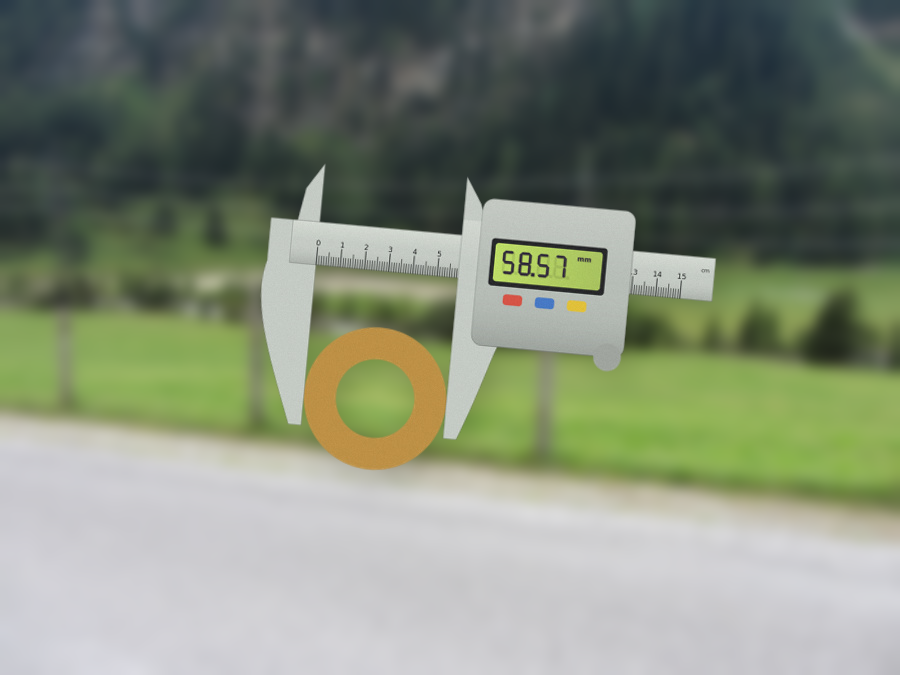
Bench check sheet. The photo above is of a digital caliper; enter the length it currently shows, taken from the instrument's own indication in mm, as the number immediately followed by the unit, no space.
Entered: 58.57mm
